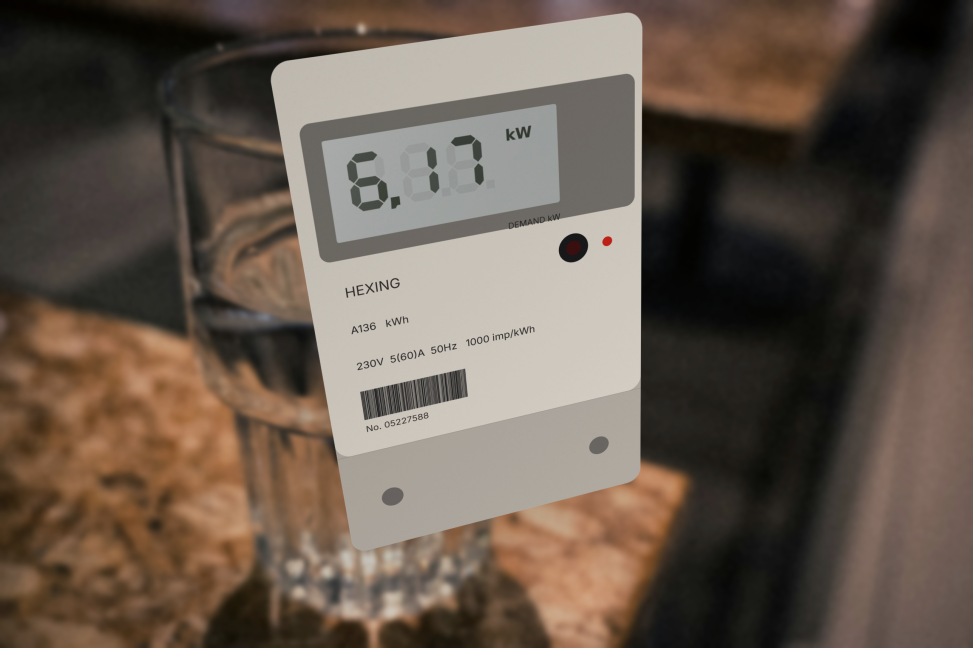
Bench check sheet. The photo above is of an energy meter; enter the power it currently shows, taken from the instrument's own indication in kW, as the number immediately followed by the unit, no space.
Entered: 6.17kW
